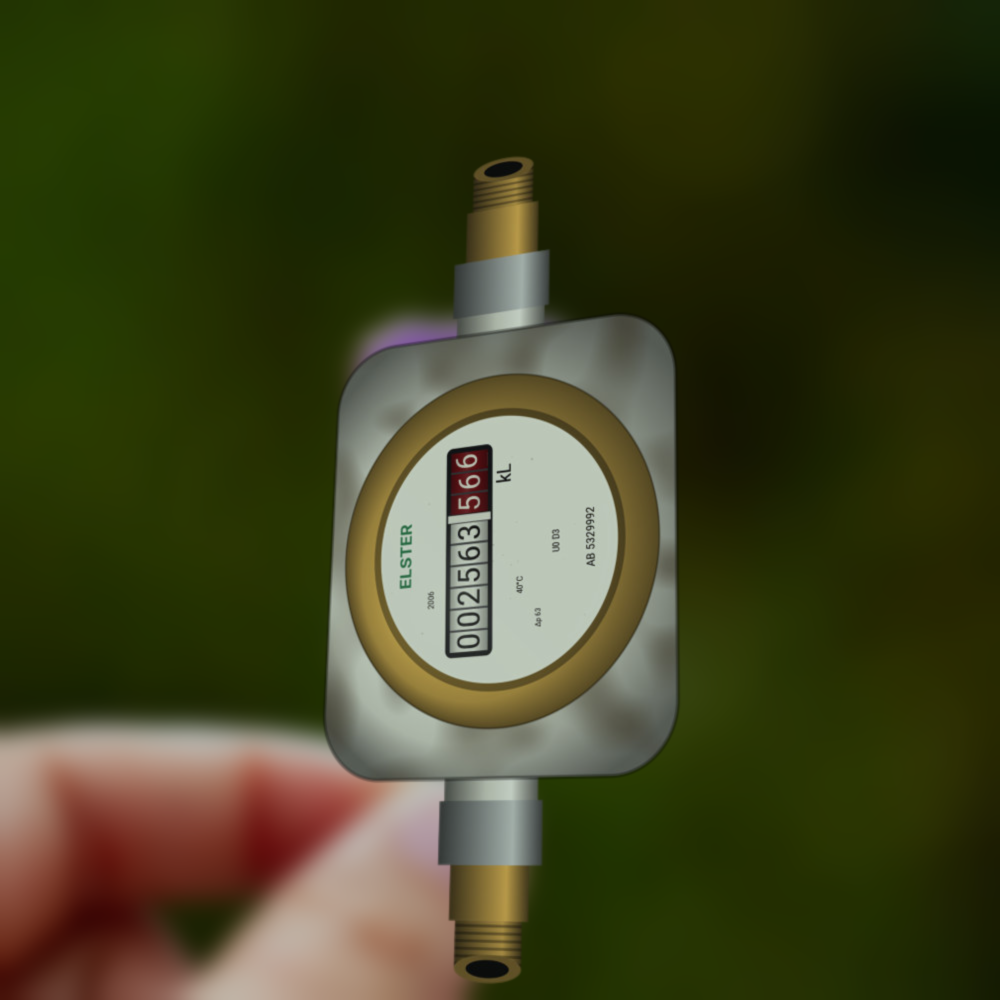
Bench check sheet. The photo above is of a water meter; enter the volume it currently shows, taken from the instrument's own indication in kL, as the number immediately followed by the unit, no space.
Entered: 2563.566kL
